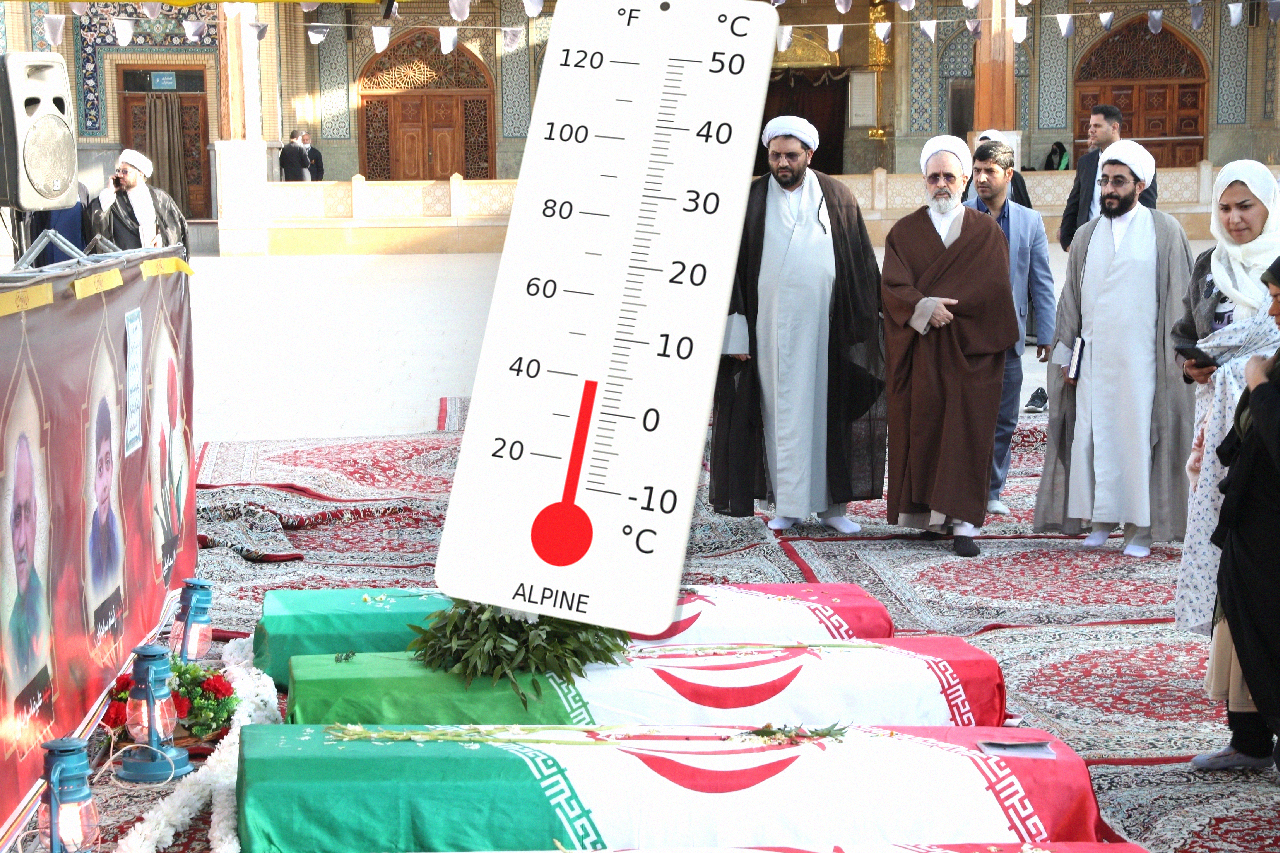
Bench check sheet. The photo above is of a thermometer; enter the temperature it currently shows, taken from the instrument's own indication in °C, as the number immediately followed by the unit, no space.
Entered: 4°C
